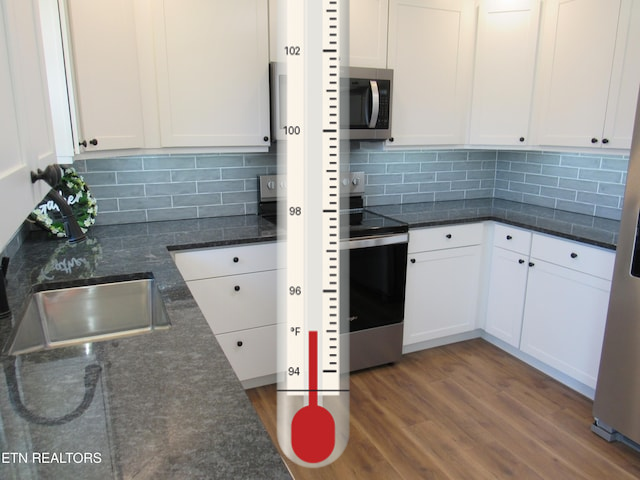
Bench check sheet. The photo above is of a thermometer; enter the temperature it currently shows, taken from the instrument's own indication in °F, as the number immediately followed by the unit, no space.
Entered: 95°F
